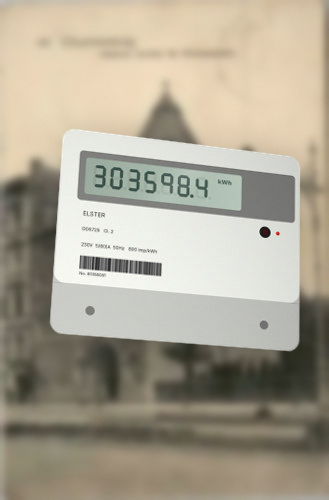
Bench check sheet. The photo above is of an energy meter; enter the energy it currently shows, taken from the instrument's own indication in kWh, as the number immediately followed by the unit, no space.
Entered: 303598.4kWh
